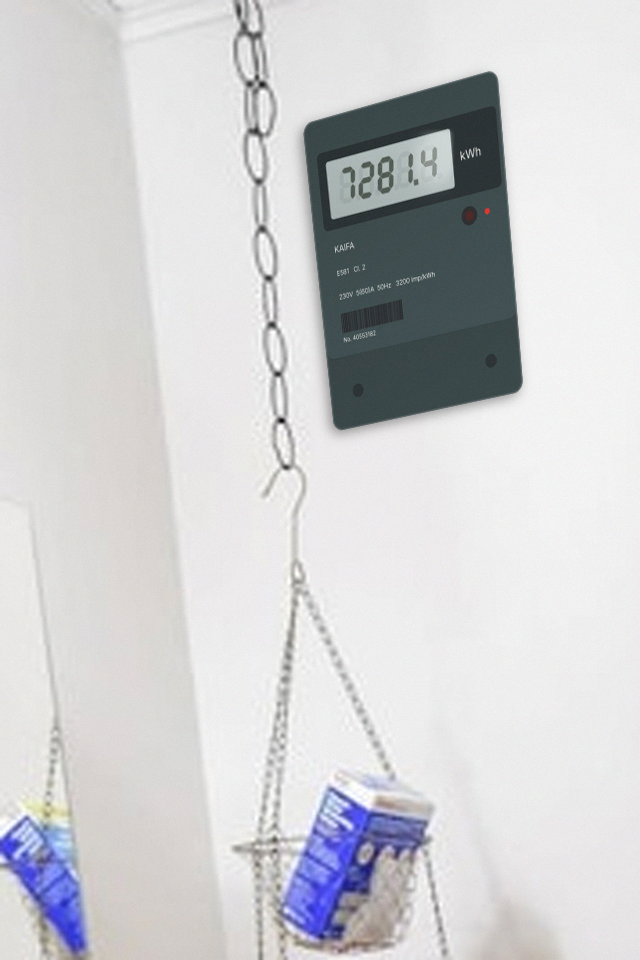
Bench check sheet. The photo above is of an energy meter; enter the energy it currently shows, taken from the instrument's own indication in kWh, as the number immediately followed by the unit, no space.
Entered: 7281.4kWh
